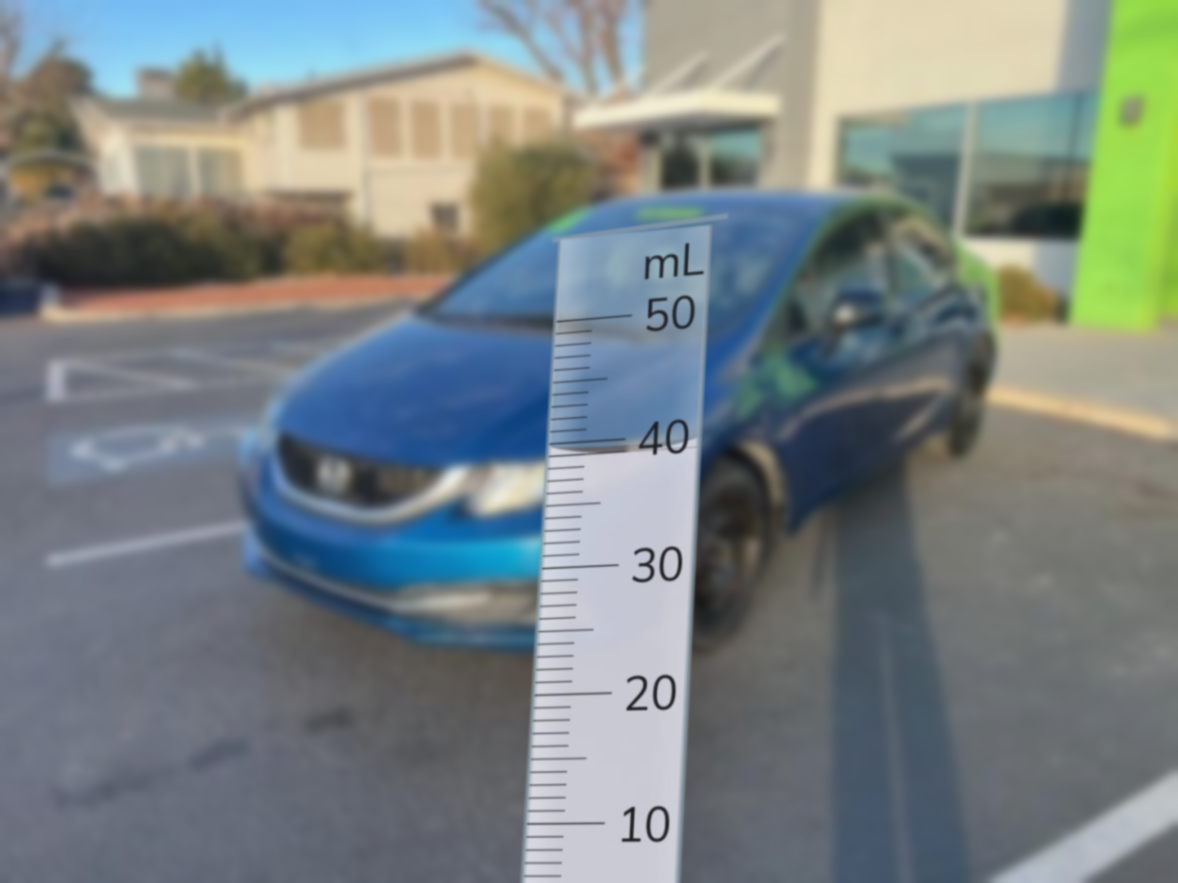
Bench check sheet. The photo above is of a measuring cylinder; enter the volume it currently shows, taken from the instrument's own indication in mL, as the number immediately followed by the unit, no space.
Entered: 39mL
